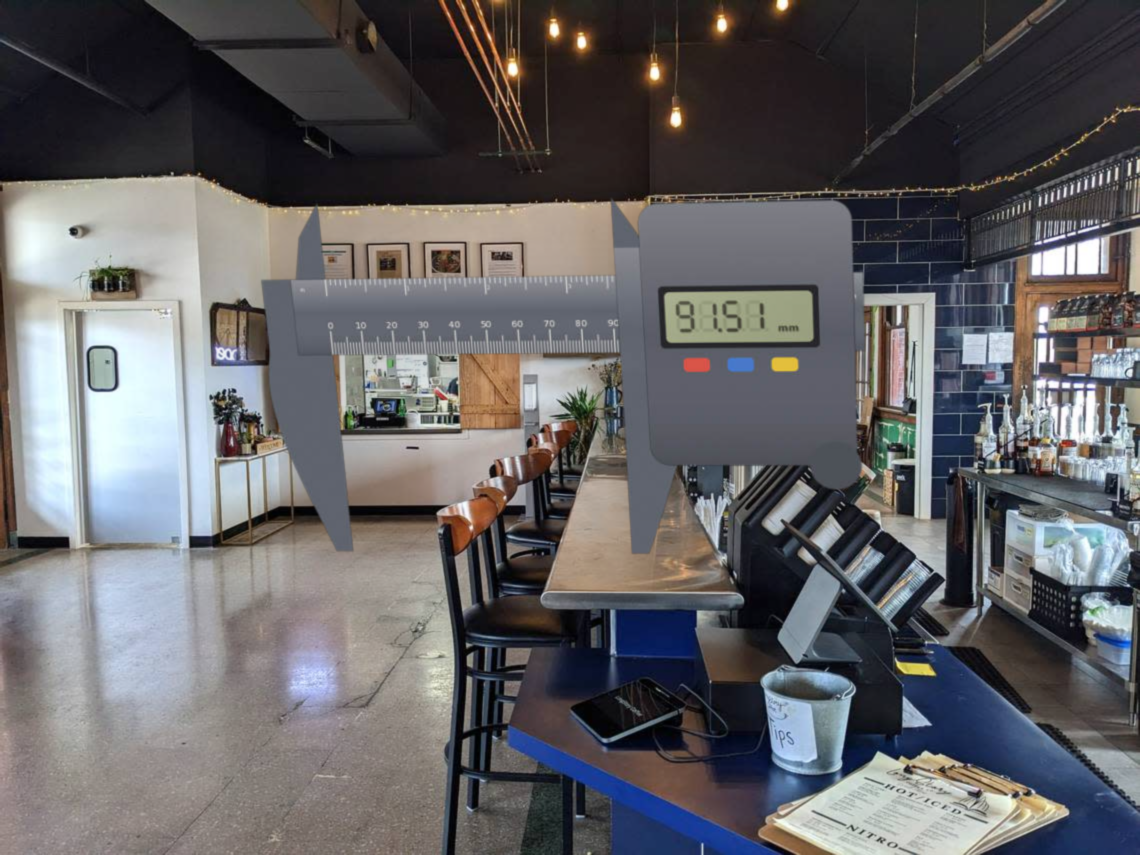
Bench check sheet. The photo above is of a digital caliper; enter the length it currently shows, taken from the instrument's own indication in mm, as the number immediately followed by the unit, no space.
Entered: 91.51mm
